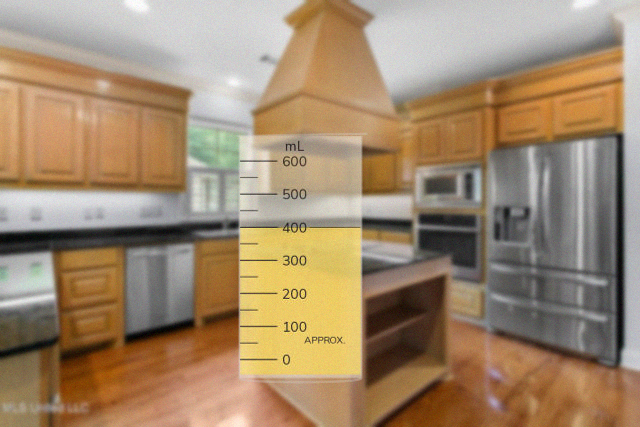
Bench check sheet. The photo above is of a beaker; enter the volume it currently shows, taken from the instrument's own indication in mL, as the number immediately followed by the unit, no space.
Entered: 400mL
